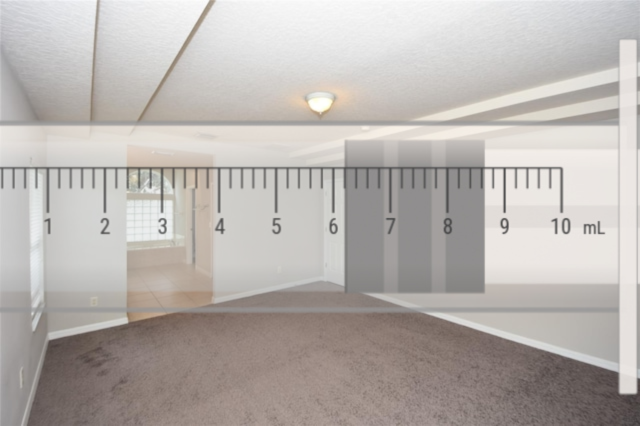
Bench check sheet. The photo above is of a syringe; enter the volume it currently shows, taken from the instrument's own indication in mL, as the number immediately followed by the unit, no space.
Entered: 6.2mL
